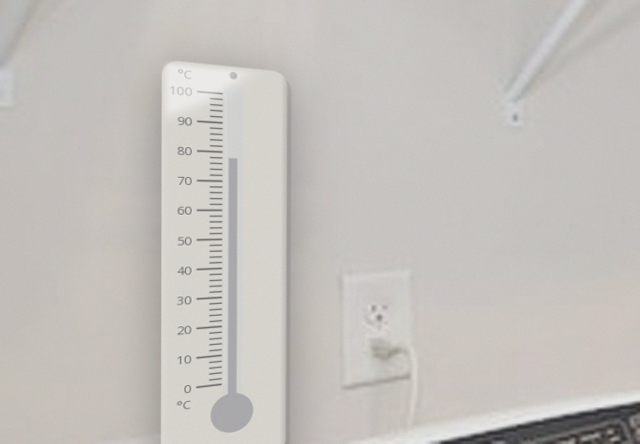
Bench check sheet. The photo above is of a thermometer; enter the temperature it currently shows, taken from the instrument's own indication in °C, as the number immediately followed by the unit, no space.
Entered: 78°C
